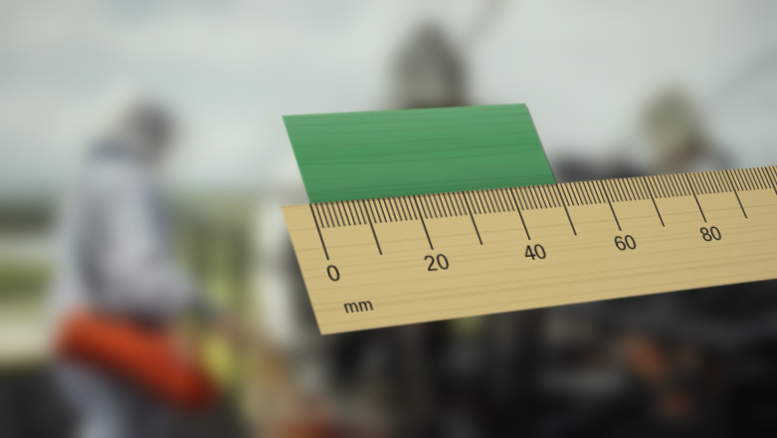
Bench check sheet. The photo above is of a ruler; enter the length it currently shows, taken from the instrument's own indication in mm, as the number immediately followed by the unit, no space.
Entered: 50mm
